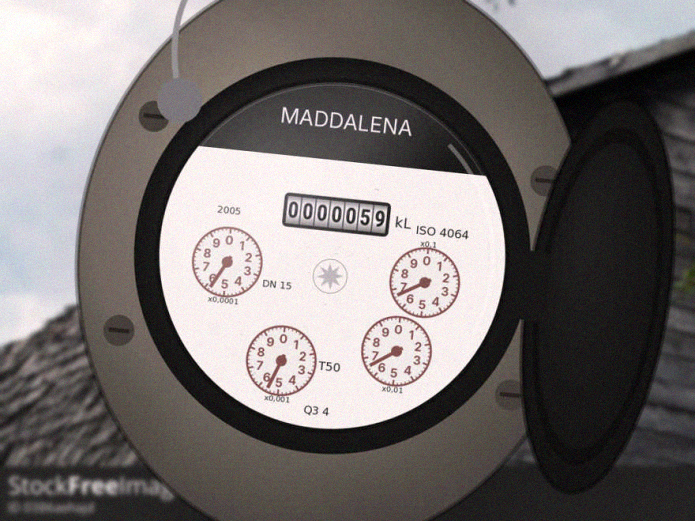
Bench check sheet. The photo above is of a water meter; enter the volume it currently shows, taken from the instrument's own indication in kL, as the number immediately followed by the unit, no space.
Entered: 59.6655kL
